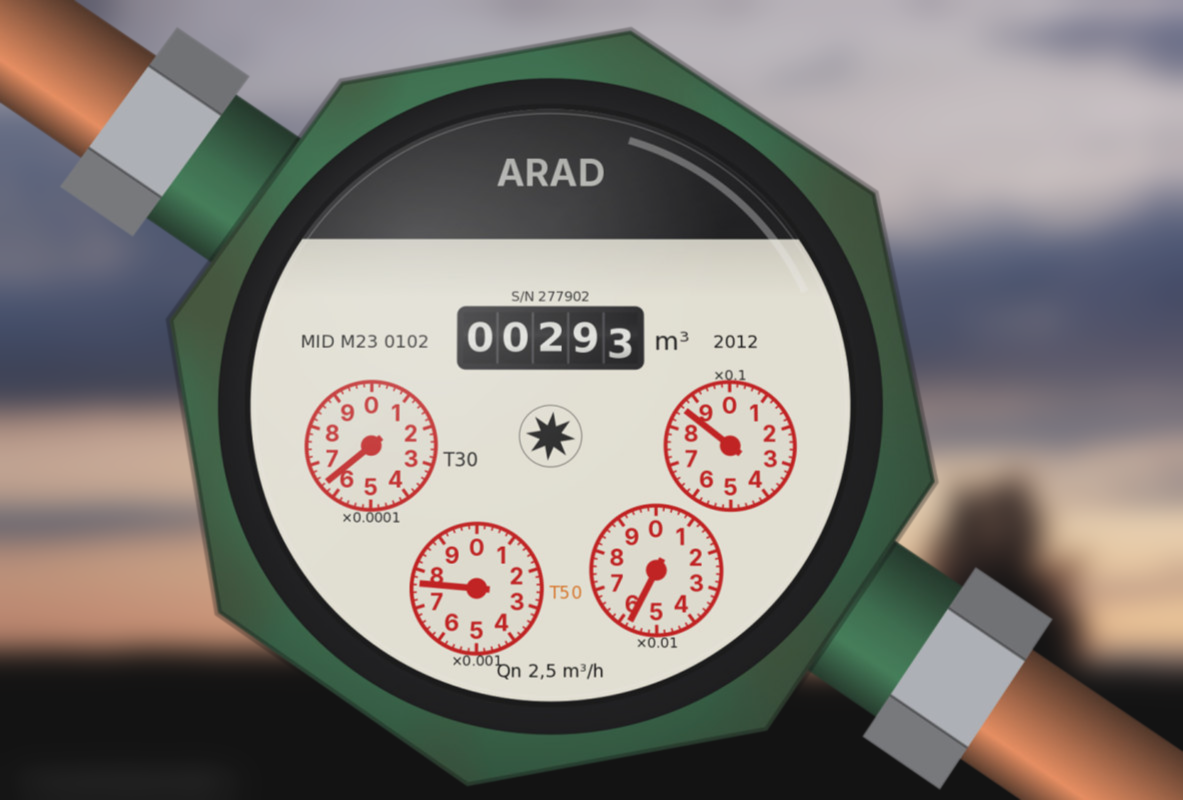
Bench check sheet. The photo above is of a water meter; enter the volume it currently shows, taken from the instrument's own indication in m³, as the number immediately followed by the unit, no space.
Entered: 292.8576m³
